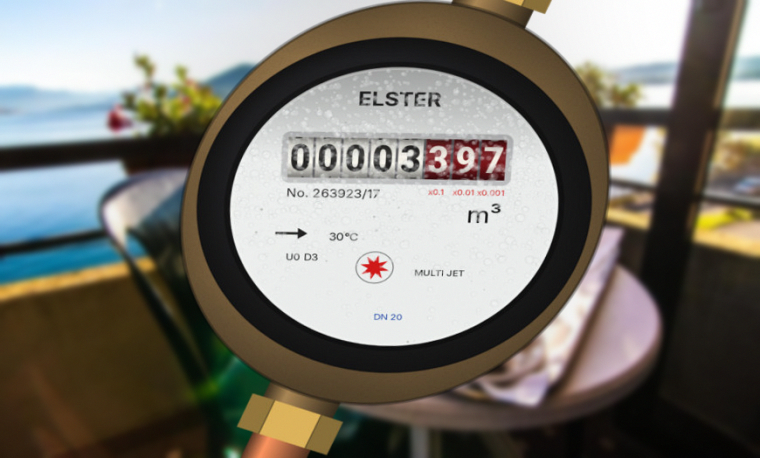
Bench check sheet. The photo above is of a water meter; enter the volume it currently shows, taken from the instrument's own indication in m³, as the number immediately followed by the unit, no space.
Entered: 3.397m³
